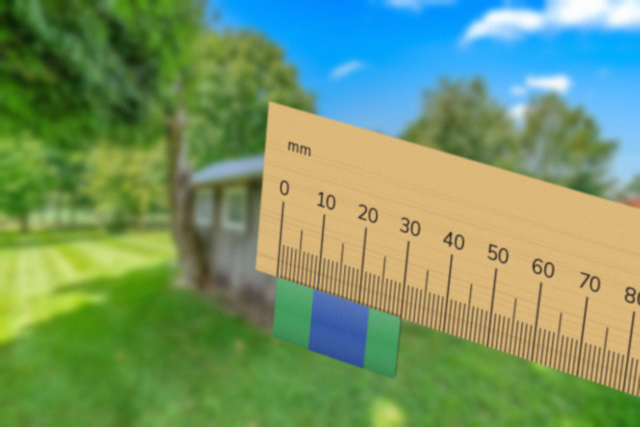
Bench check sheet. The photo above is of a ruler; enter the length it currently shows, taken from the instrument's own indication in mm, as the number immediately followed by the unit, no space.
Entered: 30mm
